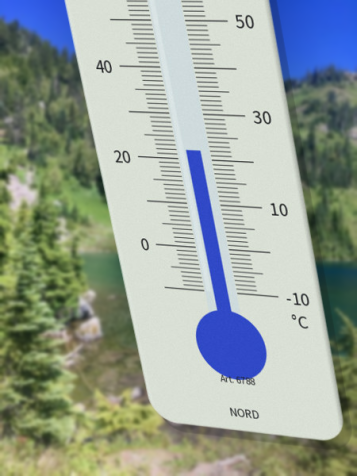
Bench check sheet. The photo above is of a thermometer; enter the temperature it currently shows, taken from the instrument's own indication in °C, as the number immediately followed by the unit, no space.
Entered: 22°C
